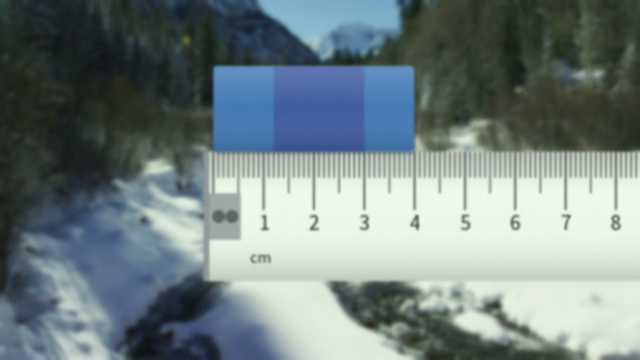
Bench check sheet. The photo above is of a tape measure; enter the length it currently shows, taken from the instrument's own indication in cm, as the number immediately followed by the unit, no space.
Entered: 4cm
